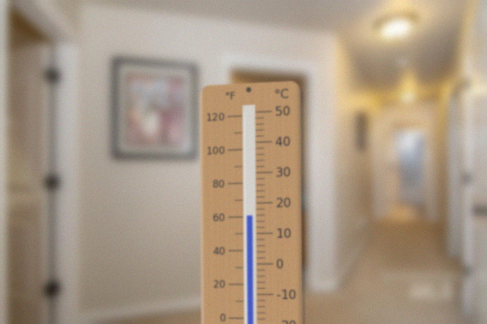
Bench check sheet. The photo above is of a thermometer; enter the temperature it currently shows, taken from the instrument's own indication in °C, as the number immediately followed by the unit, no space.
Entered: 16°C
